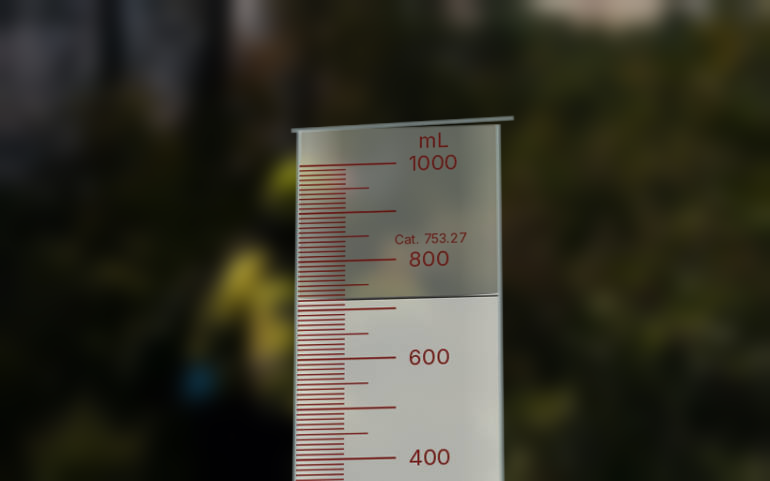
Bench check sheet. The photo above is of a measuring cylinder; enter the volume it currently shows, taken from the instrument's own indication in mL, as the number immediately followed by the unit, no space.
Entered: 720mL
